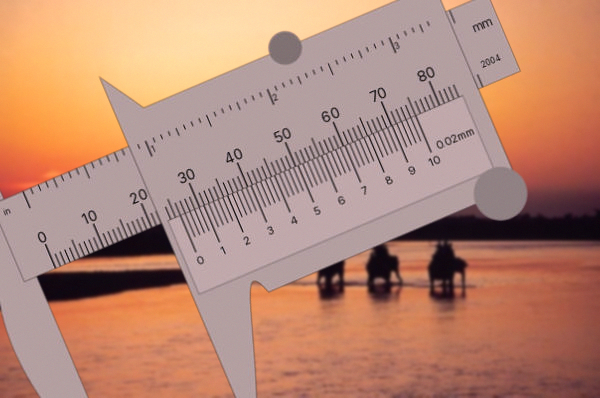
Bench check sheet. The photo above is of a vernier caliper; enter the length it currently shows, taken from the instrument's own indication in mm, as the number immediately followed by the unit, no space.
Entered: 26.0mm
